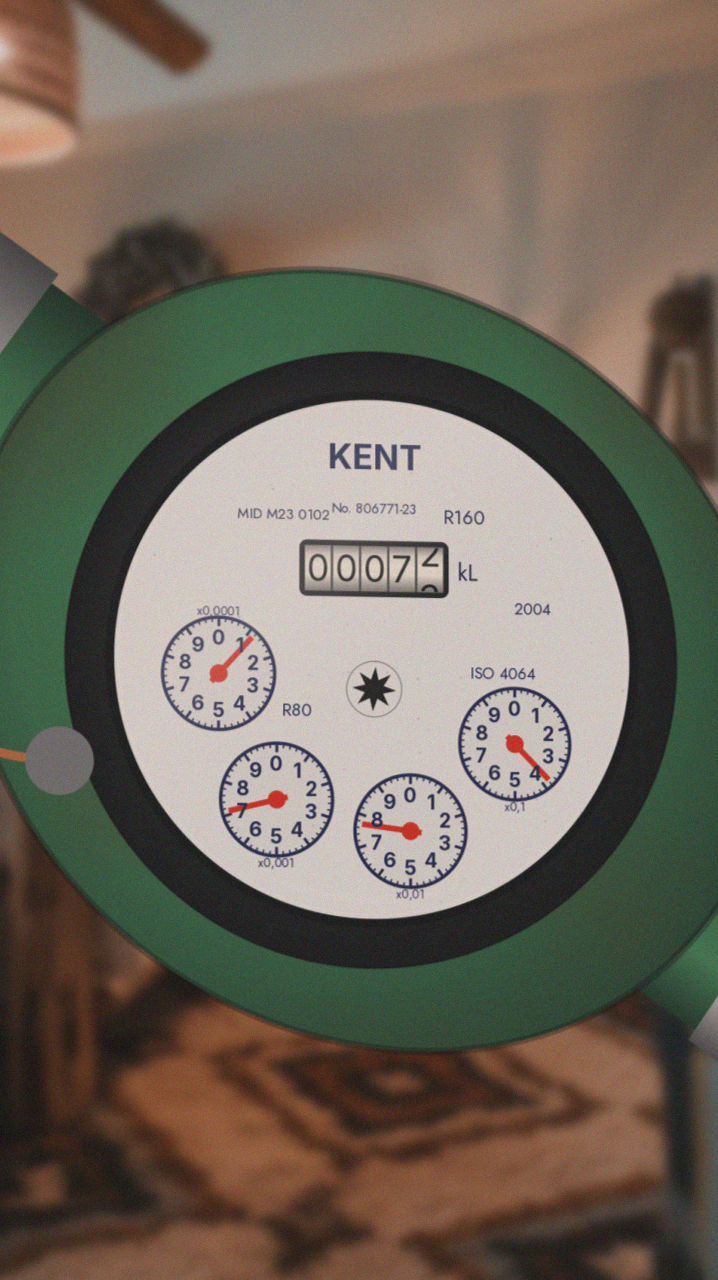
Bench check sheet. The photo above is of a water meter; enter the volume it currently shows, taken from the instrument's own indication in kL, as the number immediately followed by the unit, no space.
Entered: 72.3771kL
